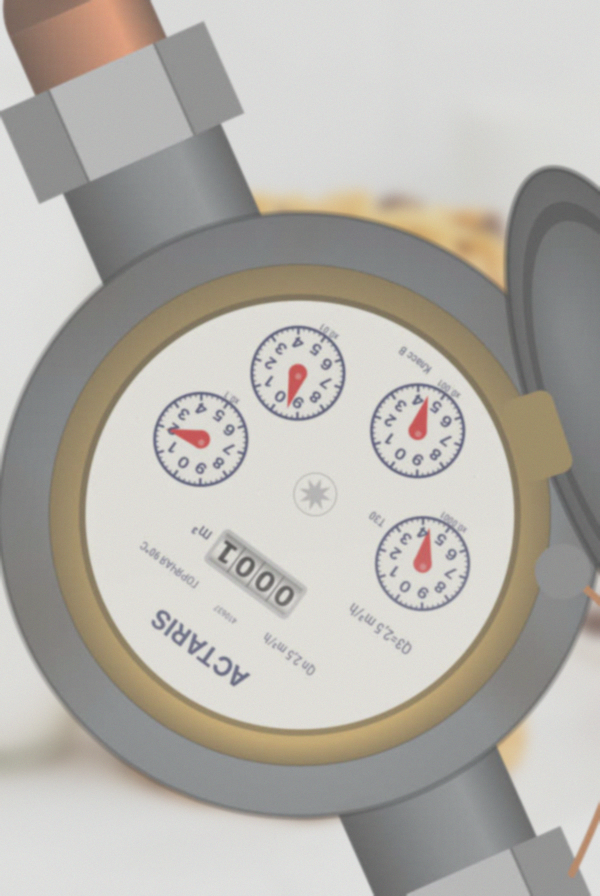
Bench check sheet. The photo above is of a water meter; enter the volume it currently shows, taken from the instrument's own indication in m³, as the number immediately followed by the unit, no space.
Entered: 1.1944m³
